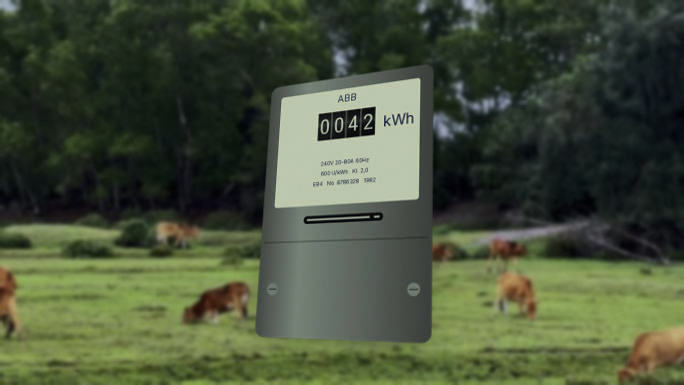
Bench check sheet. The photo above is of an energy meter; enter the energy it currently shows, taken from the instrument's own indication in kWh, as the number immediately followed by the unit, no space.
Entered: 42kWh
